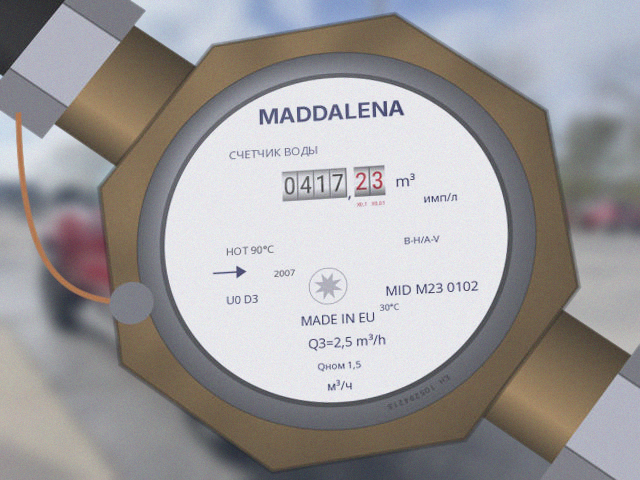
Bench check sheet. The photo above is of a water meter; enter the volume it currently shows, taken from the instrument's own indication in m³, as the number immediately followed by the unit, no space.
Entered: 417.23m³
